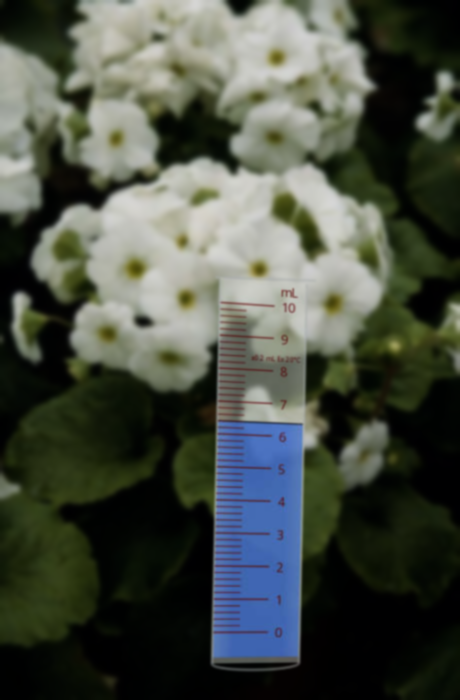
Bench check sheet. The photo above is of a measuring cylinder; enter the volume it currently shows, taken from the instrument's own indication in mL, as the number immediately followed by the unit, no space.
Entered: 6.4mL
